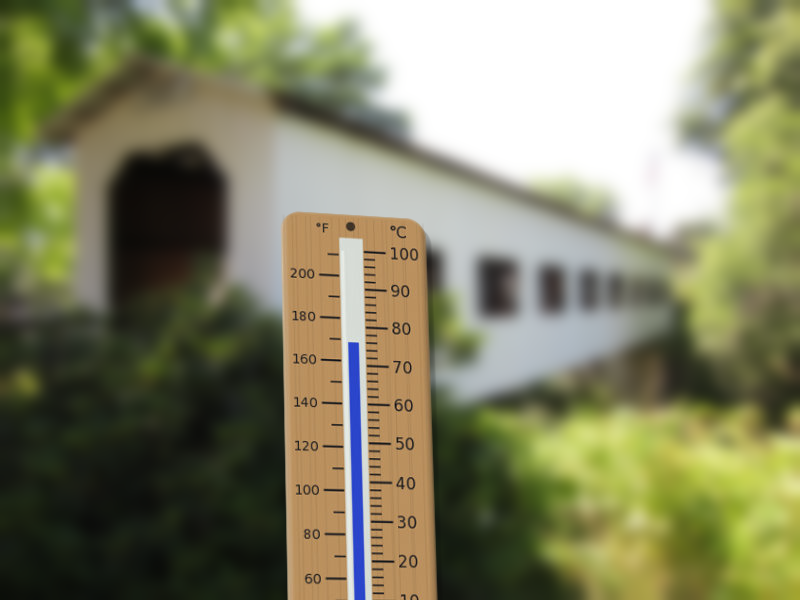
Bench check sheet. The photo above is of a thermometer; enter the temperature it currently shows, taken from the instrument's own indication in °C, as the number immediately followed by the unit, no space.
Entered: 76°C
